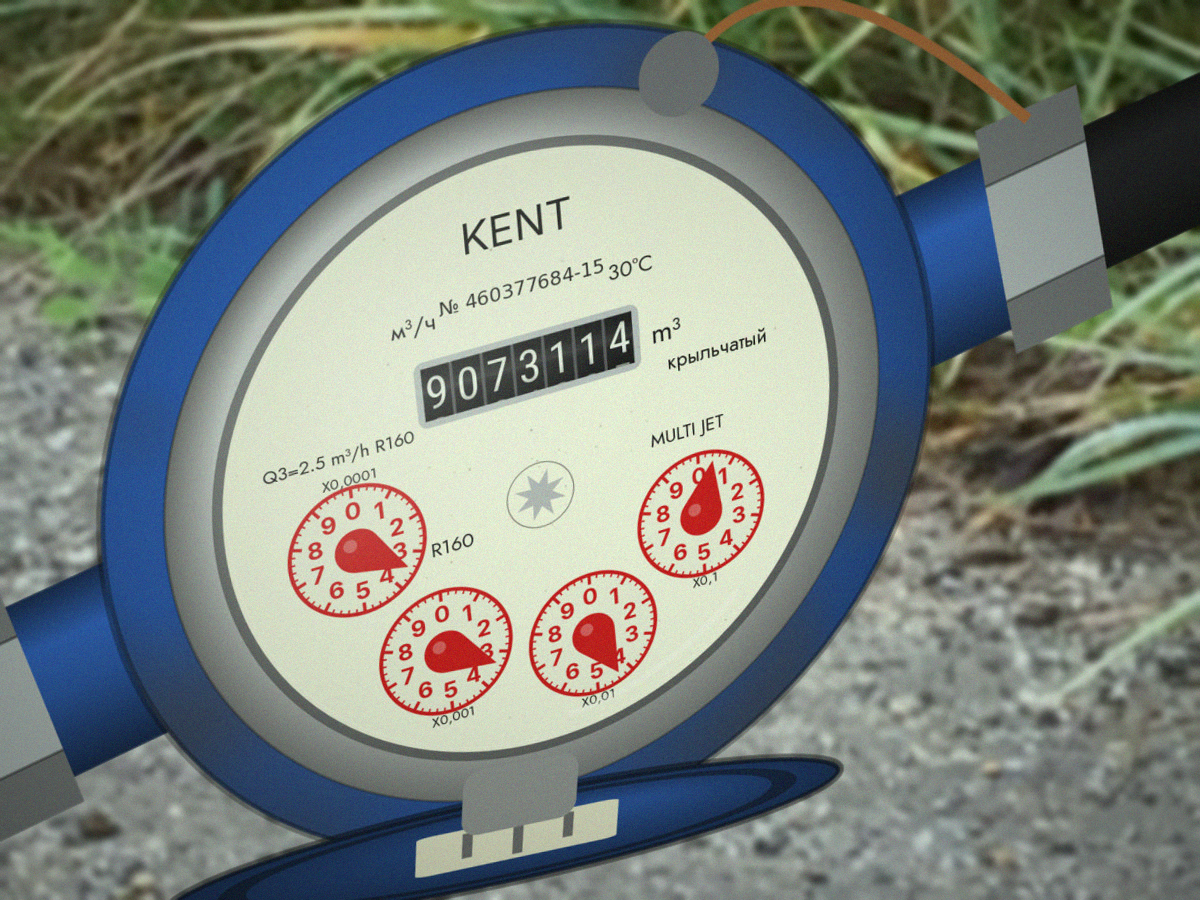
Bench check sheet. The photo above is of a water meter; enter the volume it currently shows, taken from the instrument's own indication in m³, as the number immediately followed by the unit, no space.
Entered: 9073114.0433m³
